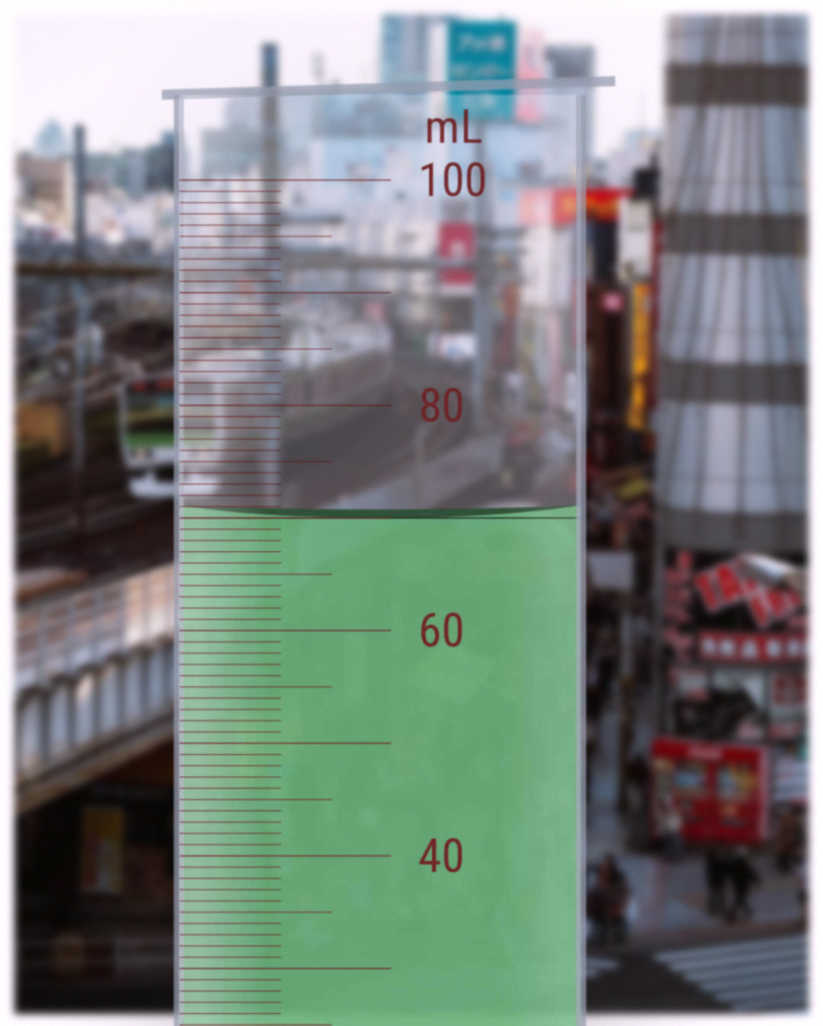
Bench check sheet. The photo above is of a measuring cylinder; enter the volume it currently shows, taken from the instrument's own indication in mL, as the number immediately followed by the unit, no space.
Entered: 70mL
